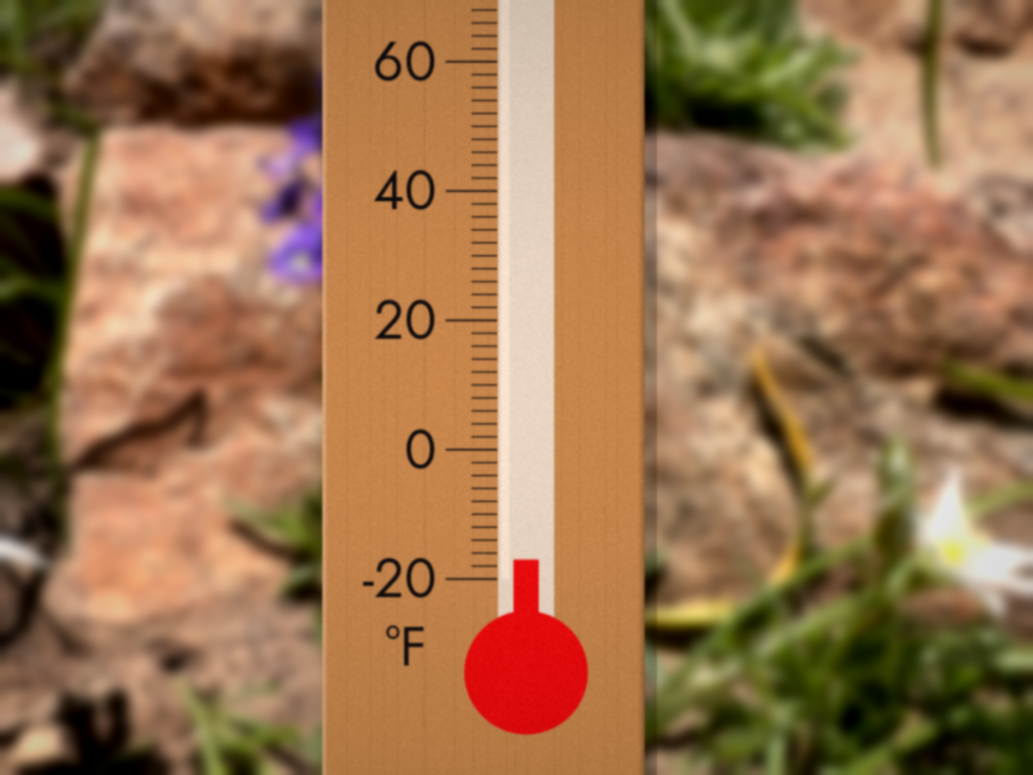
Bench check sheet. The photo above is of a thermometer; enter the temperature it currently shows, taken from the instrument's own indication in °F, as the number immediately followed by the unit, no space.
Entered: -17°F
